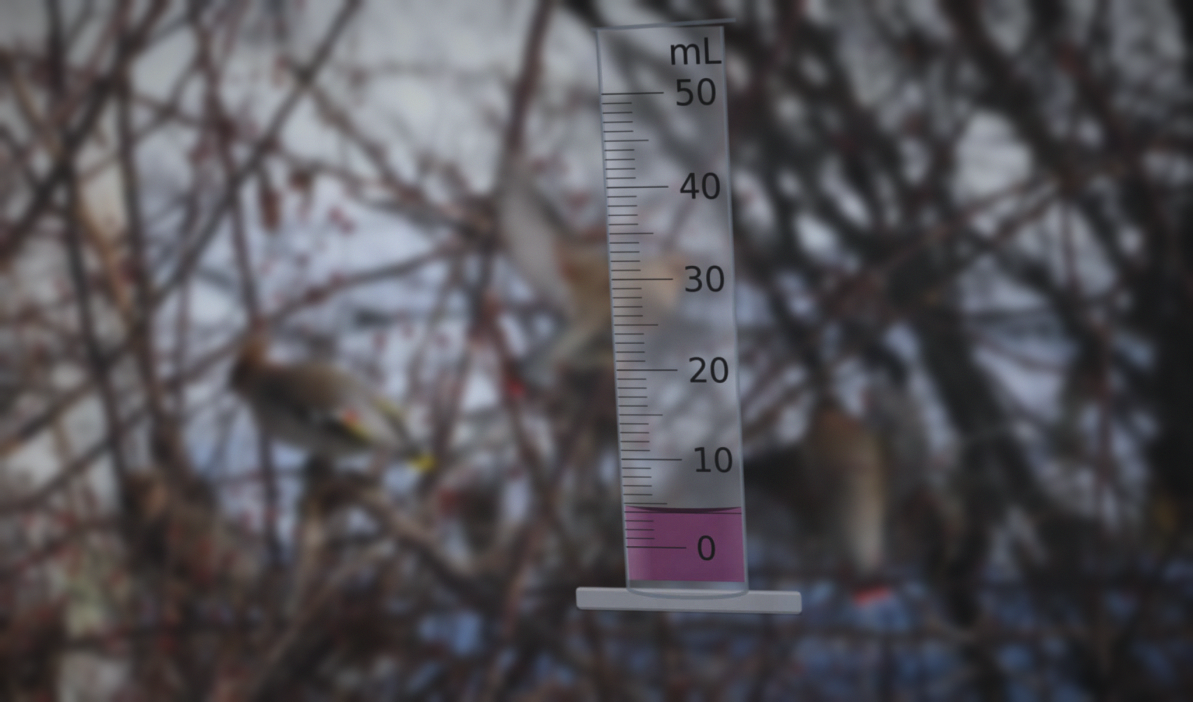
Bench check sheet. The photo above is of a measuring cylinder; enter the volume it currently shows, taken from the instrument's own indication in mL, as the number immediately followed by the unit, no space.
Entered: 4mL
